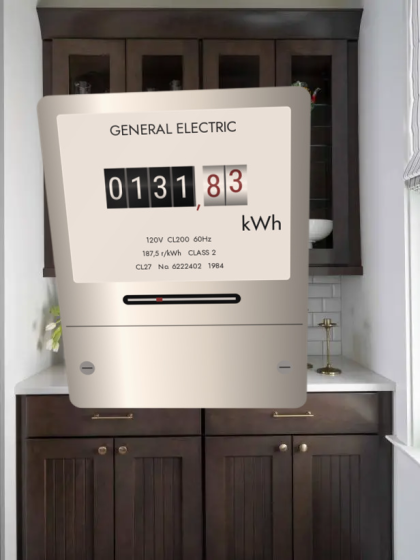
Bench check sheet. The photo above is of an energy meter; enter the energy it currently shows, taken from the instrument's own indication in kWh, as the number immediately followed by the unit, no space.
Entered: 131.83kWh
